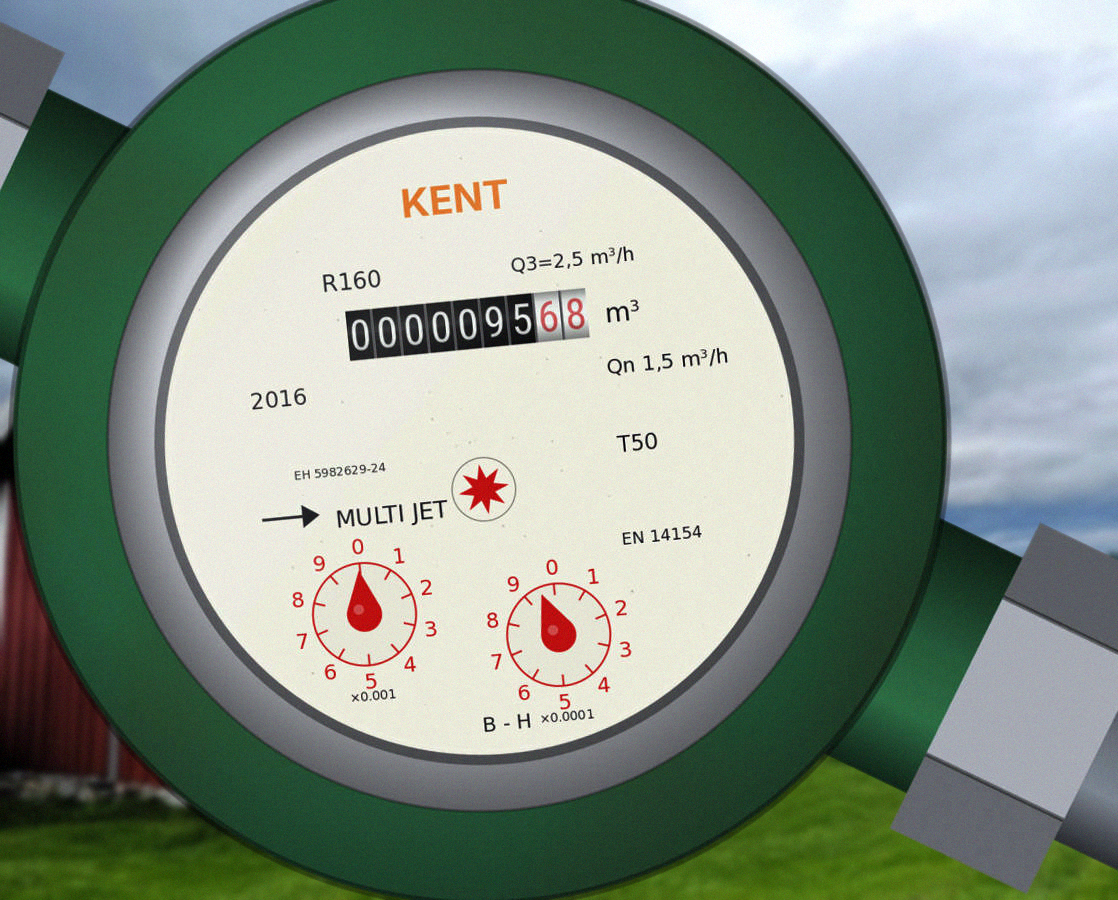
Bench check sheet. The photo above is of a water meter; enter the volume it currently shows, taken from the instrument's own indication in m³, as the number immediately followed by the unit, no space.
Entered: 95.6799m³
